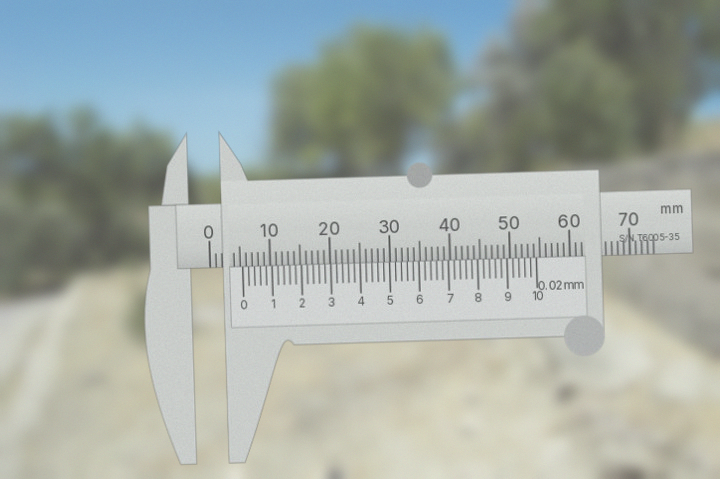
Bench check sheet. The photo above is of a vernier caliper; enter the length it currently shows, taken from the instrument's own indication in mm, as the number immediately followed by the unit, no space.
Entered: 5.4mm
